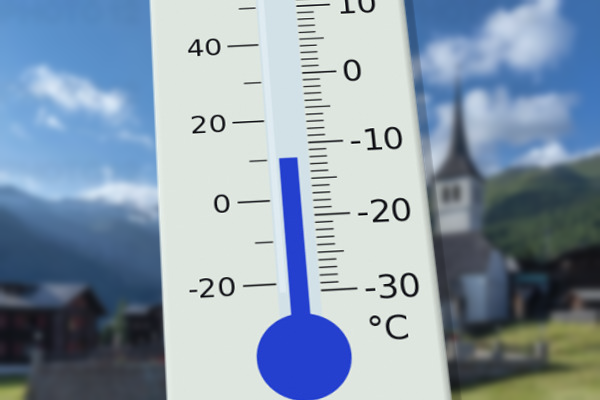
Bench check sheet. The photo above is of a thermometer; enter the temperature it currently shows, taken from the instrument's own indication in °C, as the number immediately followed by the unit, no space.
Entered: -12°C
